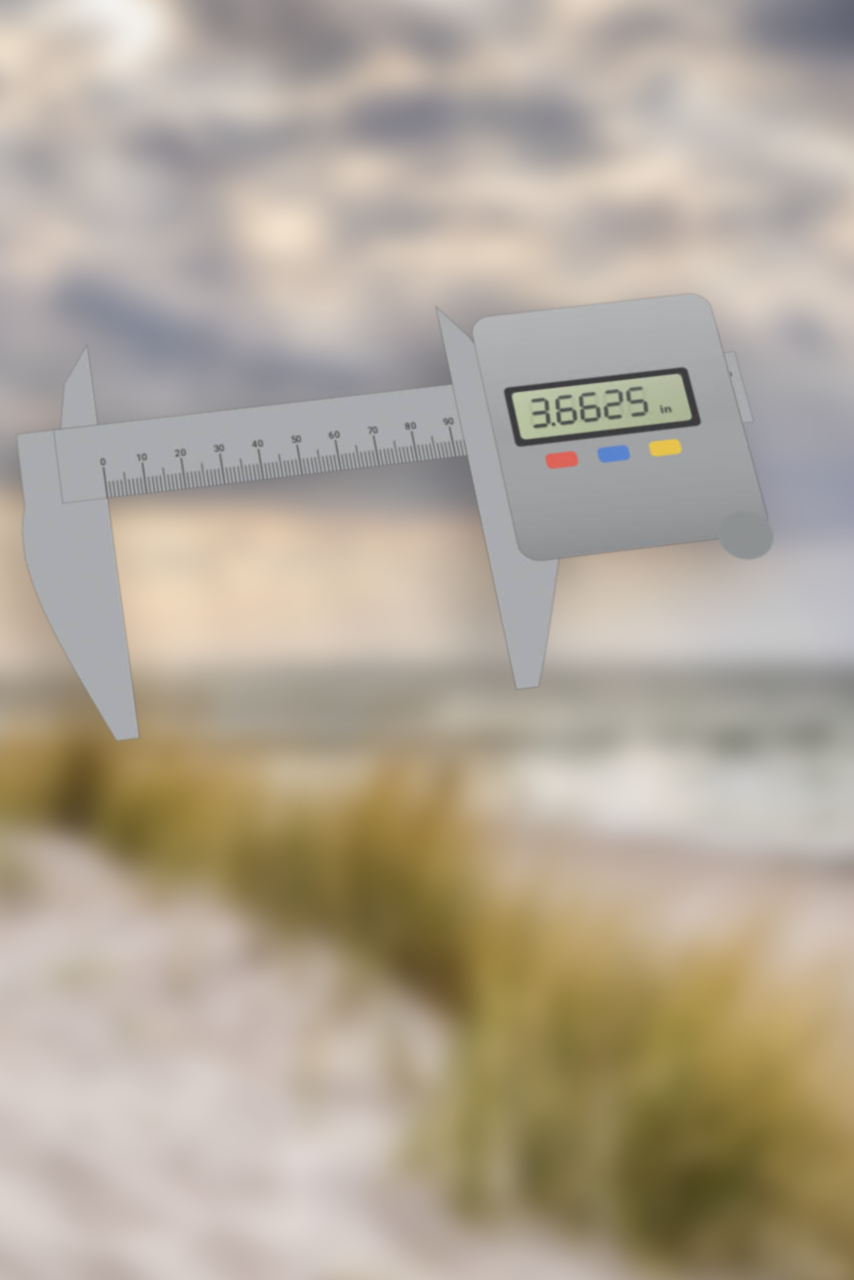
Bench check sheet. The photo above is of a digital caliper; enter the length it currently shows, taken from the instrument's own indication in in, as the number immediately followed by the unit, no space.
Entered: 3.6625in
